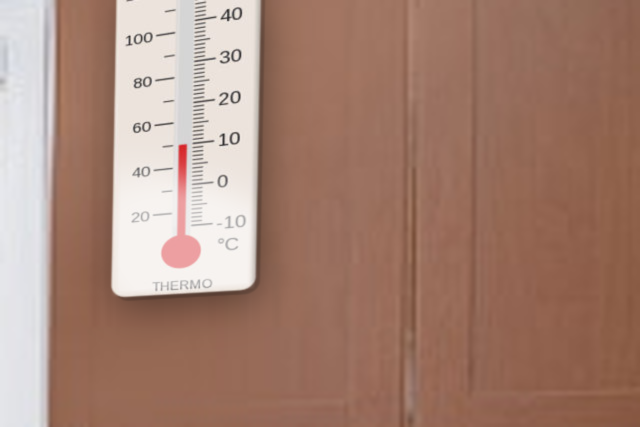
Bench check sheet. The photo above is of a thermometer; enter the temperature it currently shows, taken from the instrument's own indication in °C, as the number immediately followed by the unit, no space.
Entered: 10°C
